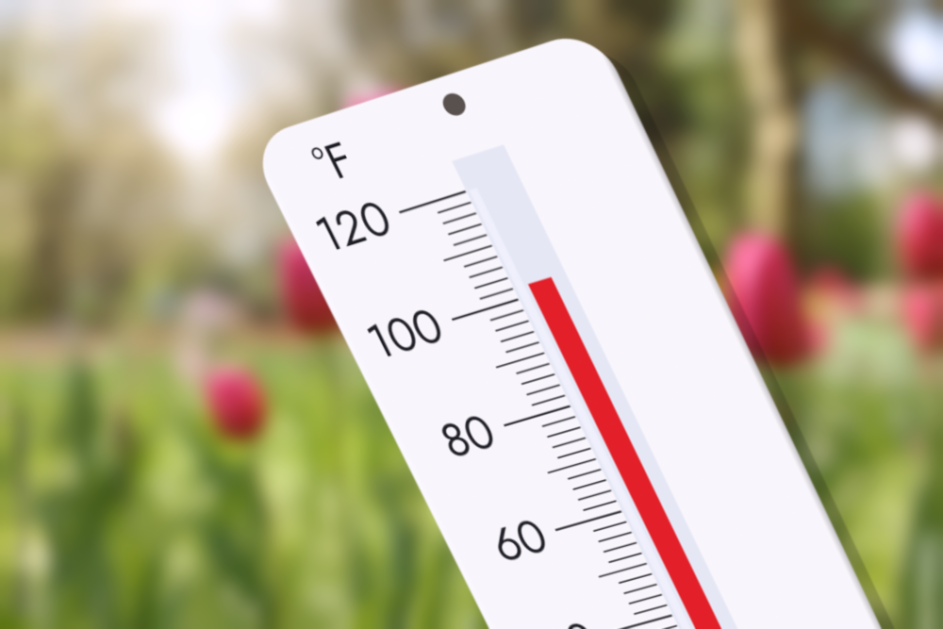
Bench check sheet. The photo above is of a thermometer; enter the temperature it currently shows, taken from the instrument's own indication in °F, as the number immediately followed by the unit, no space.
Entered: 102°F
